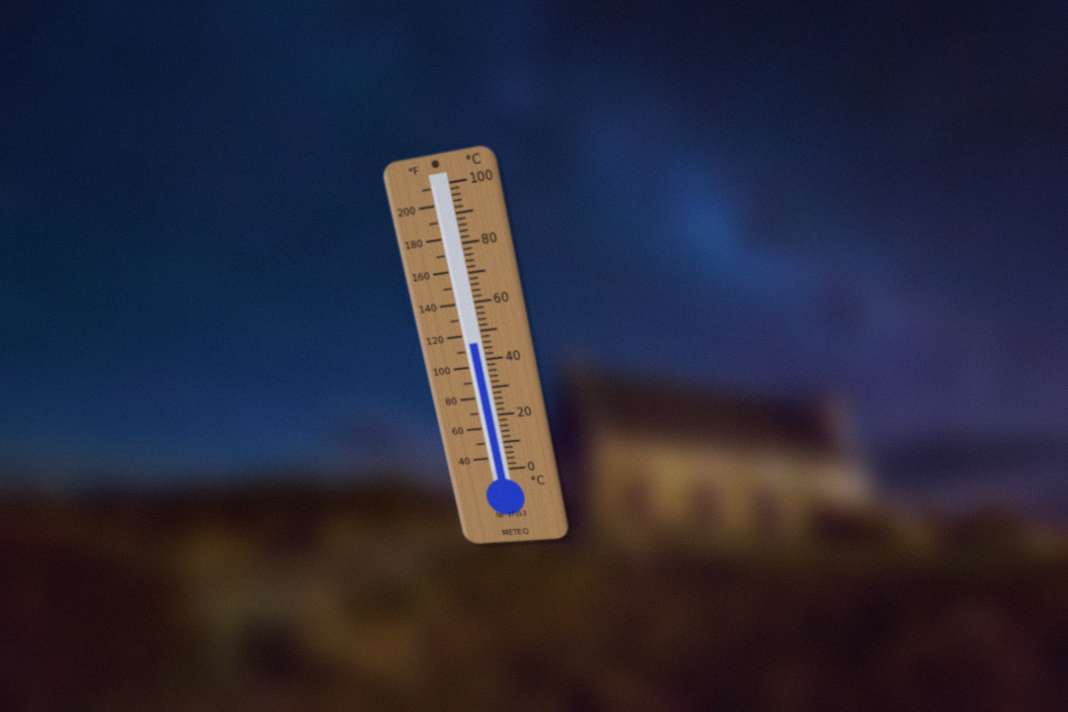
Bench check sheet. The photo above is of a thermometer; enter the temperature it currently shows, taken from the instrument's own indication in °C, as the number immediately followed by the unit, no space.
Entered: 46°C
